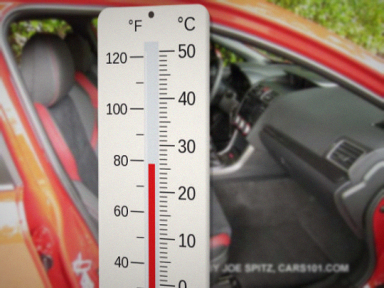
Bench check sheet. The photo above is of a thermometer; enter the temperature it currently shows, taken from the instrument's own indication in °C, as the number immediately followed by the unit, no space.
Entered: 26°C
